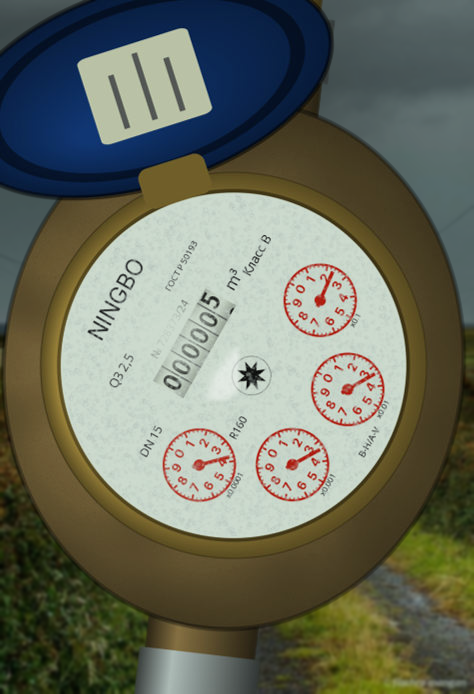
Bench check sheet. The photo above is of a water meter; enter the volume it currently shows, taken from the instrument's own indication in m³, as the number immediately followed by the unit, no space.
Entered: 5.2333m³
